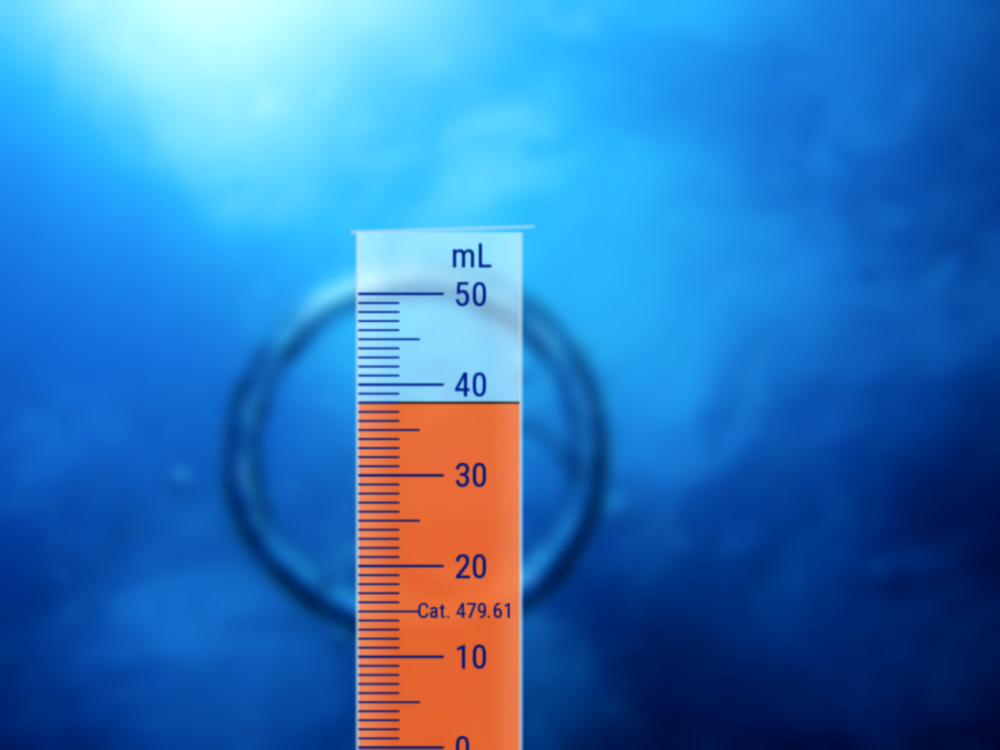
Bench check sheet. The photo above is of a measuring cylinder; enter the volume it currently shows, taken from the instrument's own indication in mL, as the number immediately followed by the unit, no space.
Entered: 38mL
